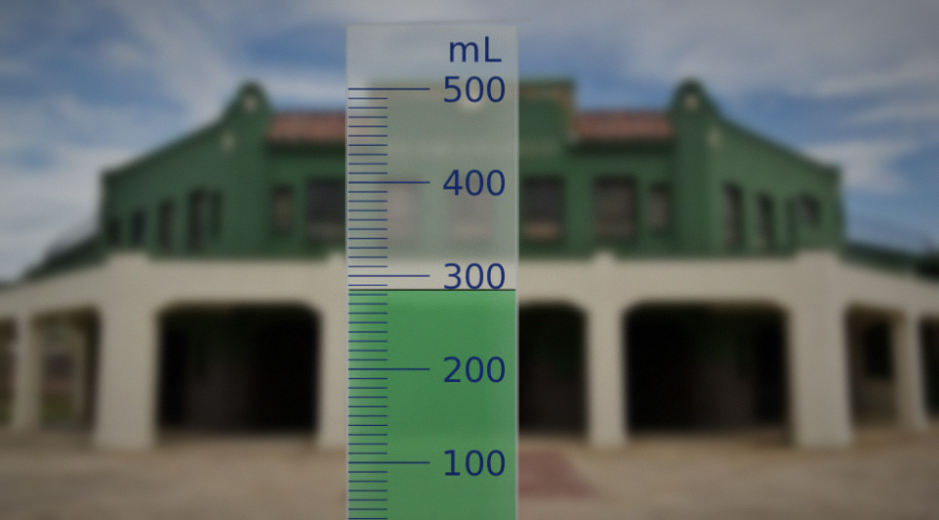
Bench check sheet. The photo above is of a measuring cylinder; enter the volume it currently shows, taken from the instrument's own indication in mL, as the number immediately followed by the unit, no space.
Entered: 285mL
